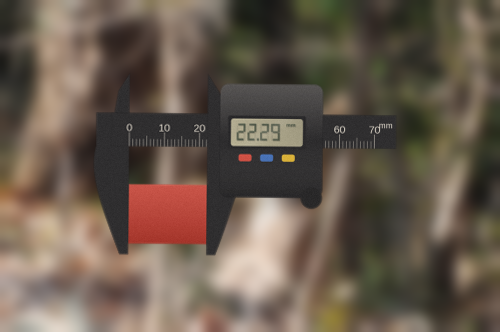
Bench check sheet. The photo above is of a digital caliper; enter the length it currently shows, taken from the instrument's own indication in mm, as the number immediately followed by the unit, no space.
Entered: 22.29mm
